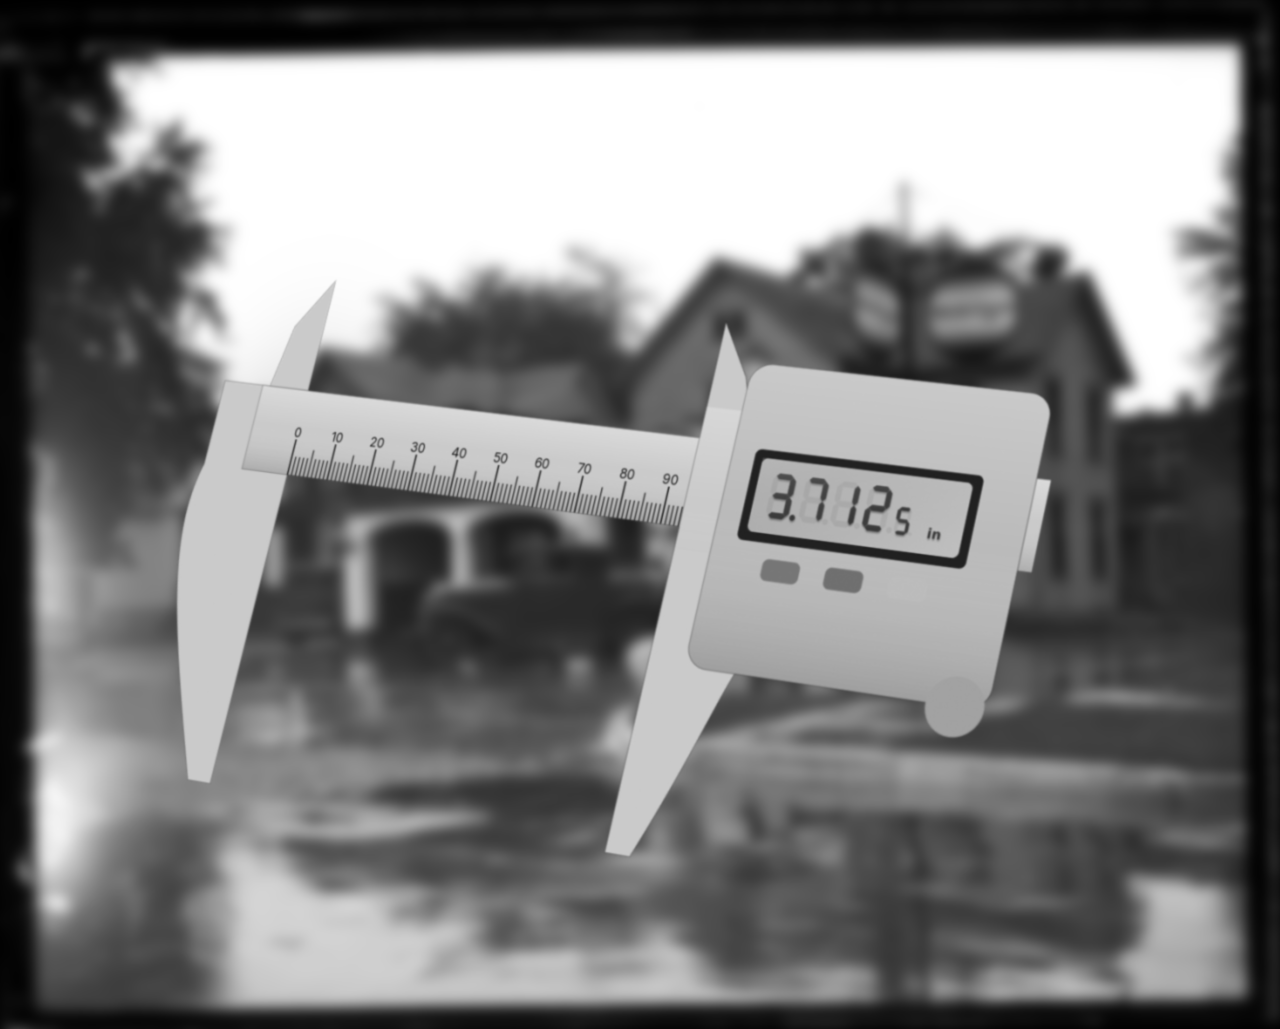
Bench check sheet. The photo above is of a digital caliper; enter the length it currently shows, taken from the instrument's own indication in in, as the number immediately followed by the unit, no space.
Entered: 3.7125in
